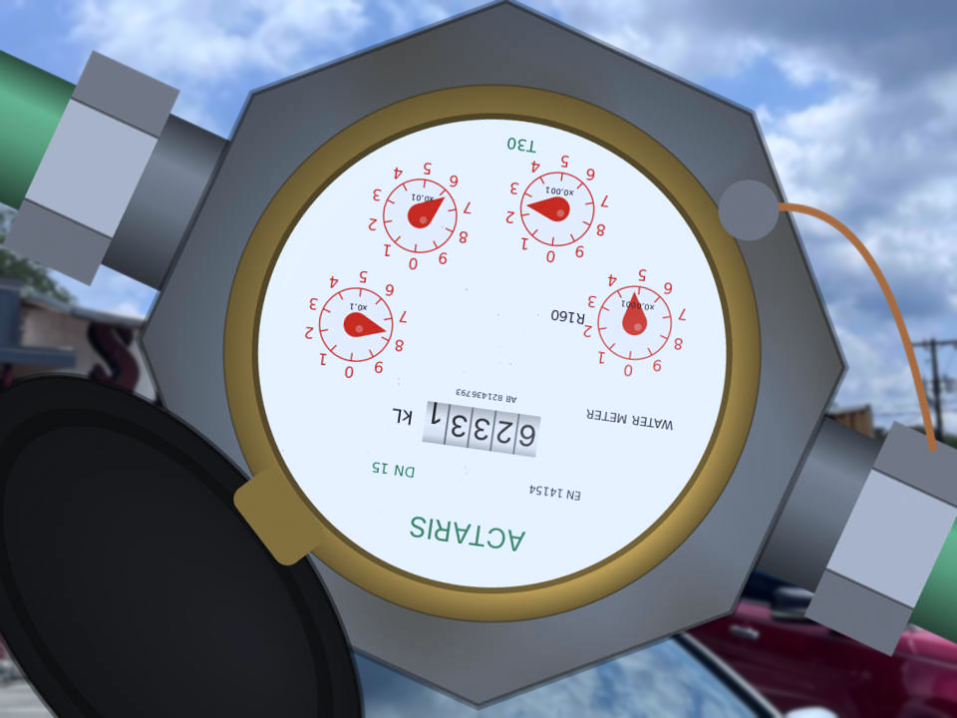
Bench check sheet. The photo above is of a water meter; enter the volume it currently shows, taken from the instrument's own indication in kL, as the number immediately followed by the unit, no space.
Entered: 62330.7624kL
